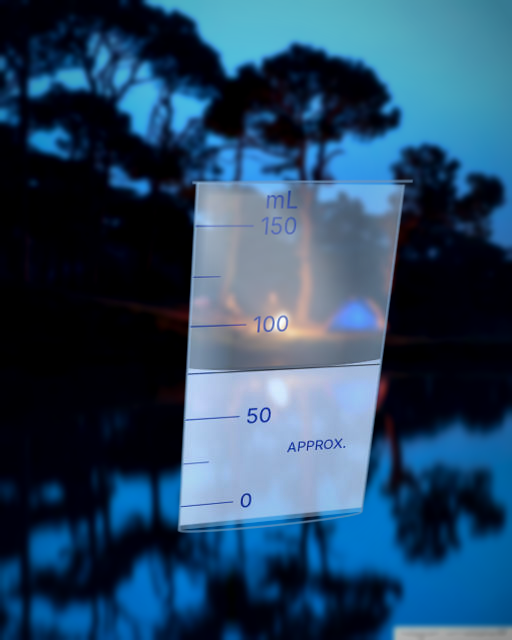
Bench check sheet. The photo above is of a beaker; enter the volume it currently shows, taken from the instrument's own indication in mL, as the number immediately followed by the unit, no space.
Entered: 75mL
